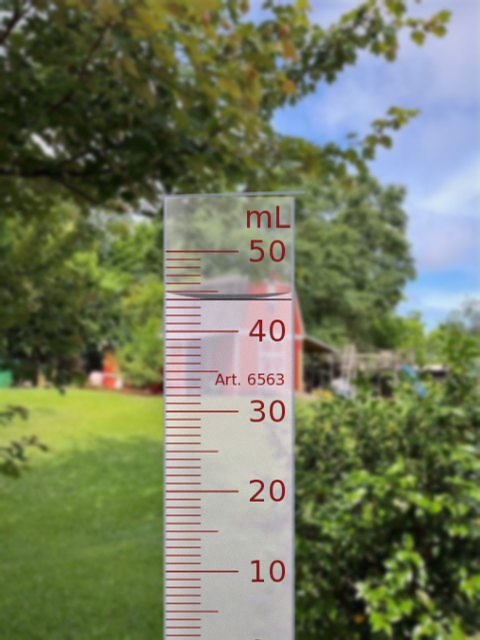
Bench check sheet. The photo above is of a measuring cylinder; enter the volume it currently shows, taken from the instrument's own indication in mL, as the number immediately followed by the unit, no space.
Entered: 44mL
